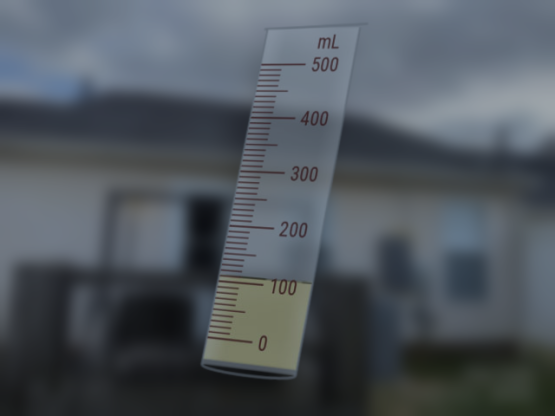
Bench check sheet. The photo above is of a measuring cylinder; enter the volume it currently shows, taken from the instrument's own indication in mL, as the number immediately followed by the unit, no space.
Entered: 110mL
